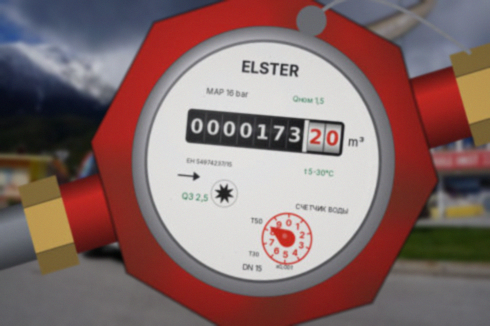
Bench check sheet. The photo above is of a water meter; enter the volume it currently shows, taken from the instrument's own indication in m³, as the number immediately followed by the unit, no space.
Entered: 173.208m³
